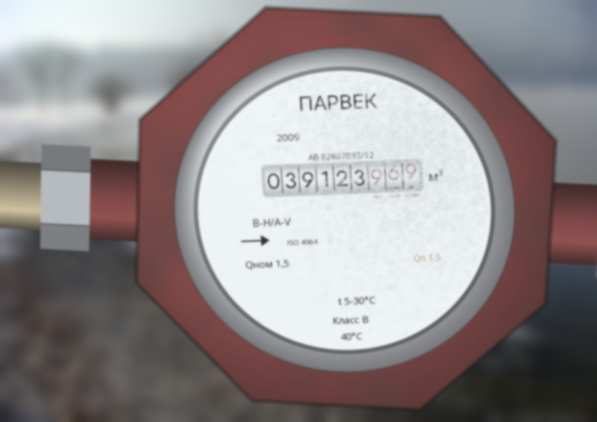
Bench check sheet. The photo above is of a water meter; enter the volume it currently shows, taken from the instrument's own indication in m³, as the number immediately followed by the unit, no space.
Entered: 39123.969m³
